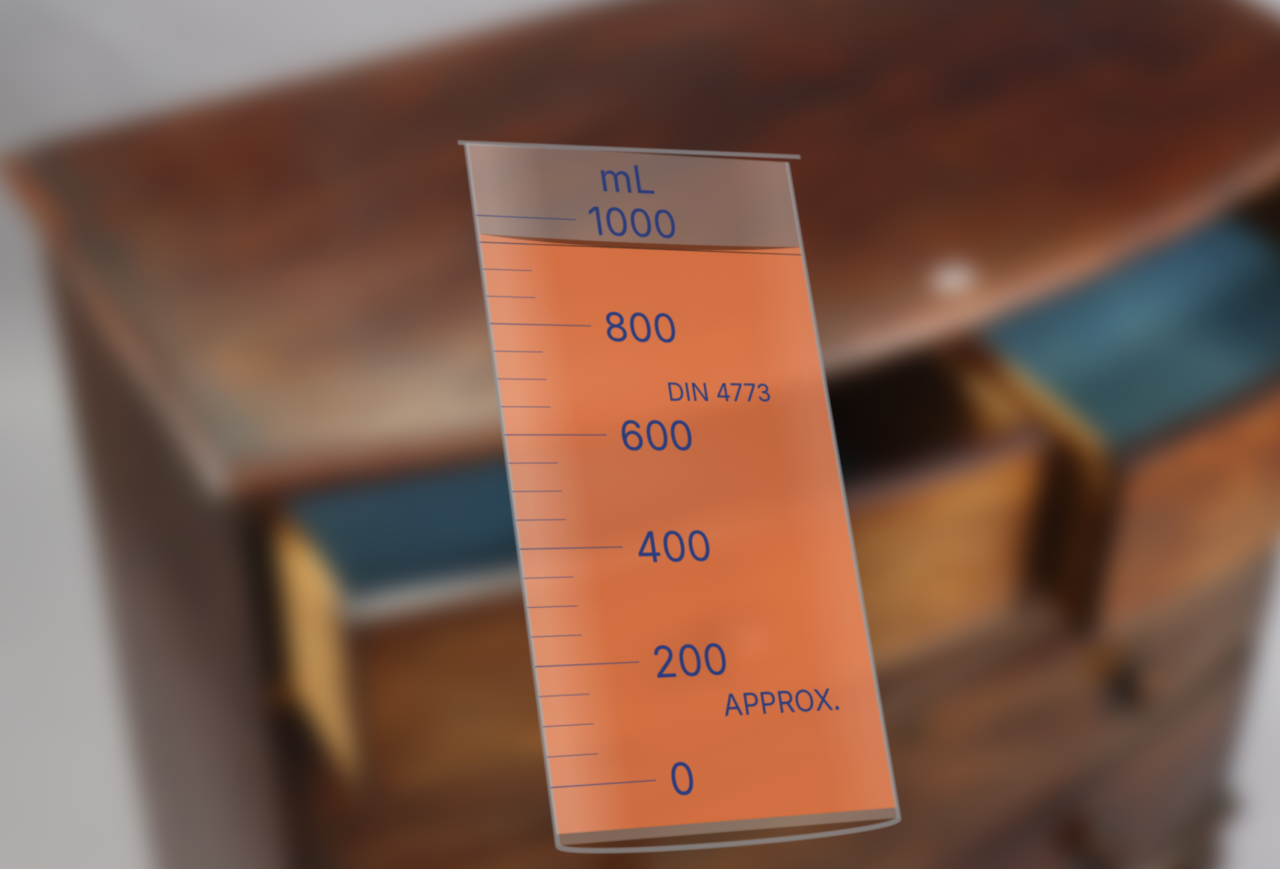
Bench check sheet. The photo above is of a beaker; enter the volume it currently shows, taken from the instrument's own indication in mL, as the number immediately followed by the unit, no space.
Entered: 950mL
